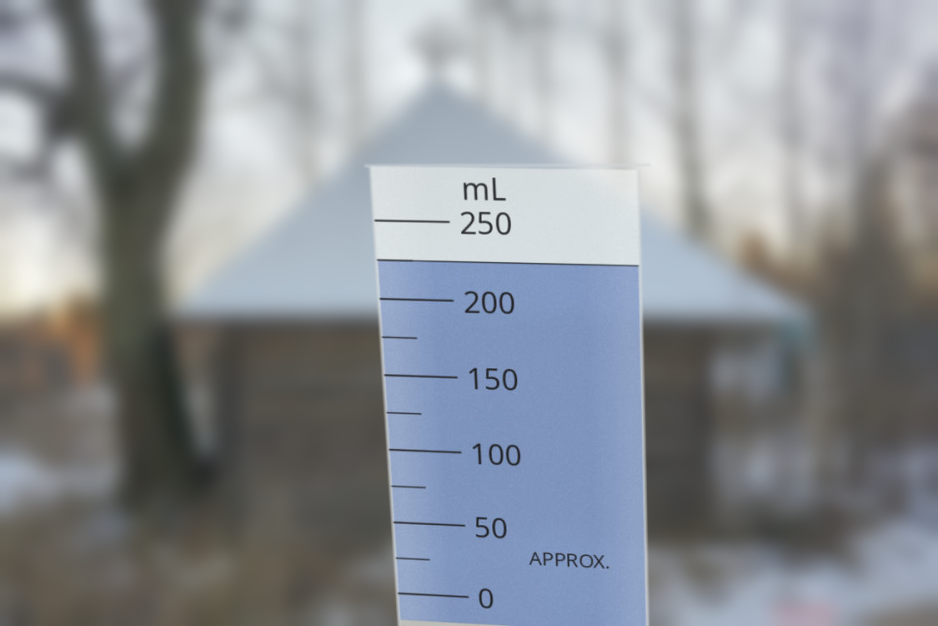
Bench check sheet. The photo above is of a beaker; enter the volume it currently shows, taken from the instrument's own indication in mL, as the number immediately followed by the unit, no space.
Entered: 225mL
